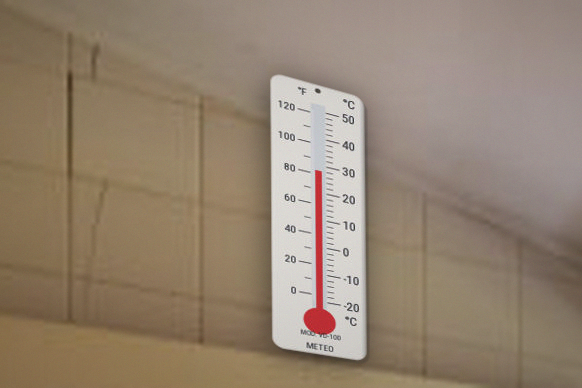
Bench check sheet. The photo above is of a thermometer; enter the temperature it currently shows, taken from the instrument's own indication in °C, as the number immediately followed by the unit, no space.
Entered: 28°C
